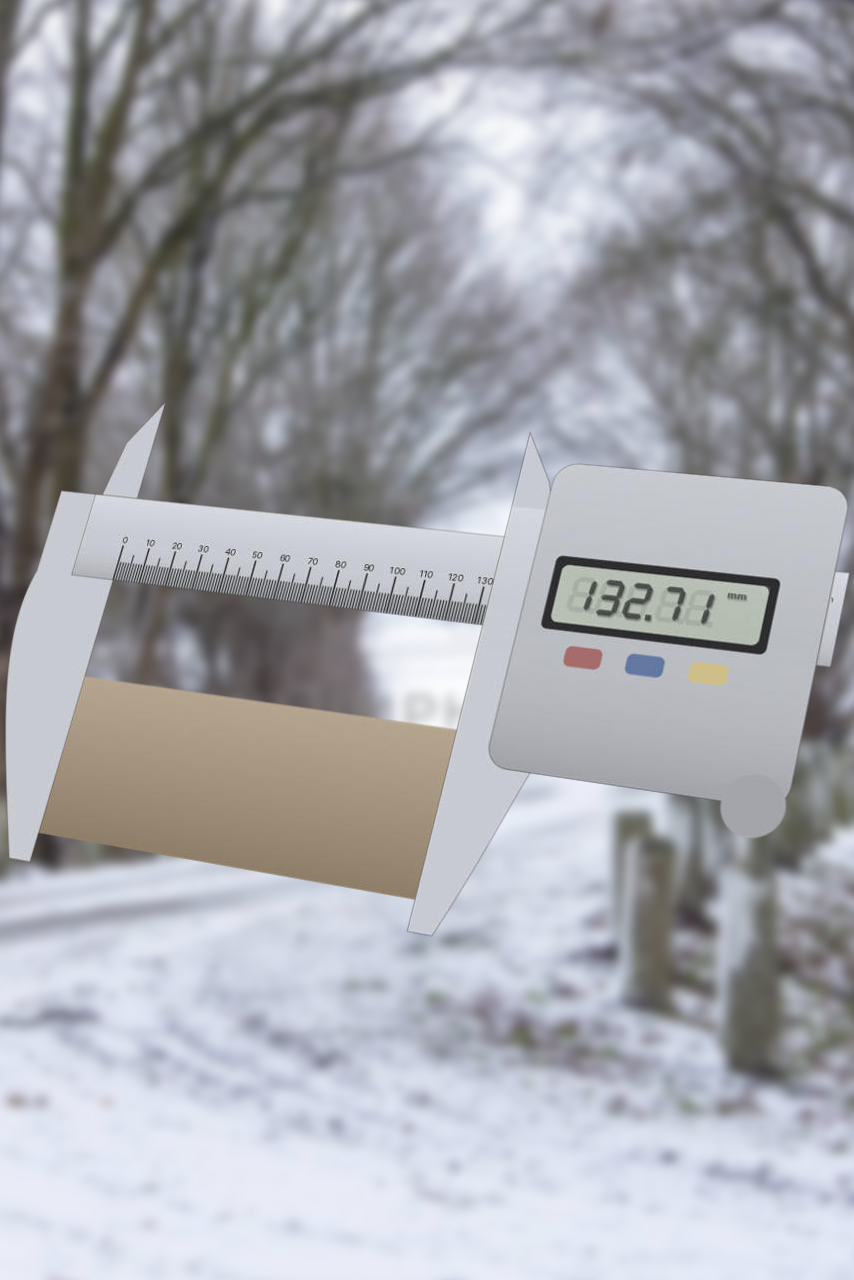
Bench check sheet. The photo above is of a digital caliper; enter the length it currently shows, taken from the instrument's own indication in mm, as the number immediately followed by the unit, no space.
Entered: 132.71mm
